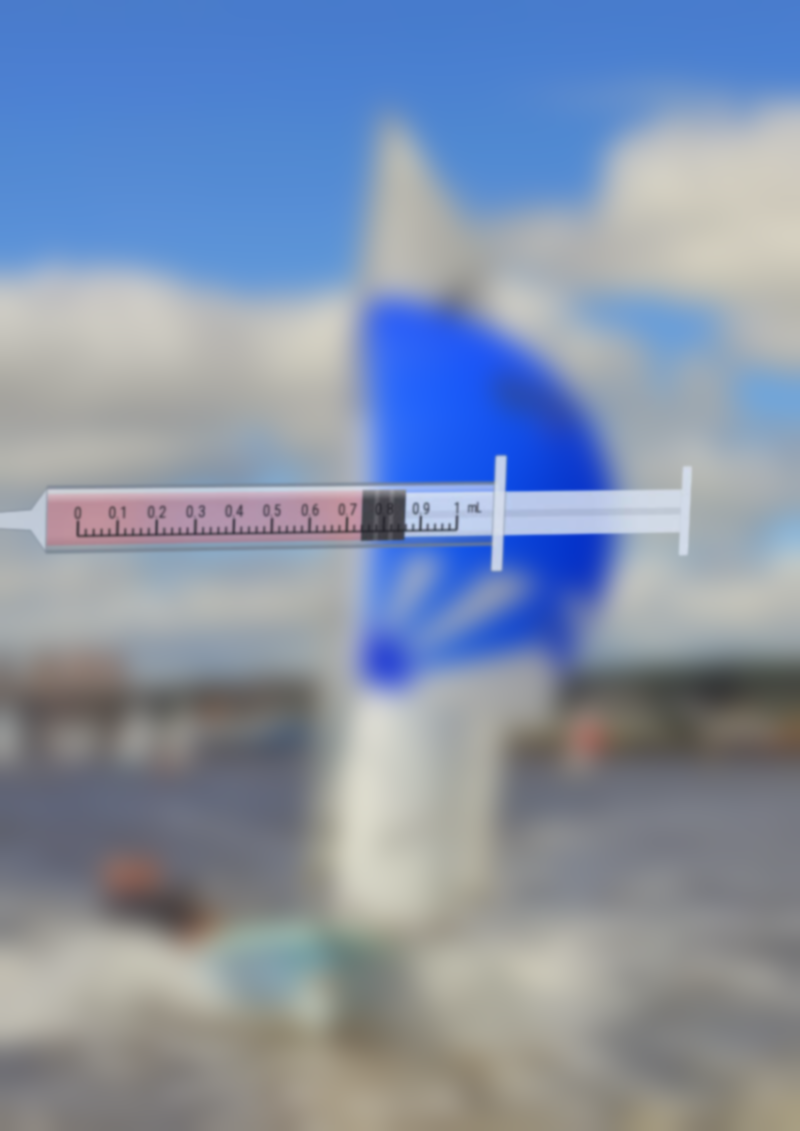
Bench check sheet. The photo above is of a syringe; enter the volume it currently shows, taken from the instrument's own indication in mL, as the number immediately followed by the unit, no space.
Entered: 0.74mL
